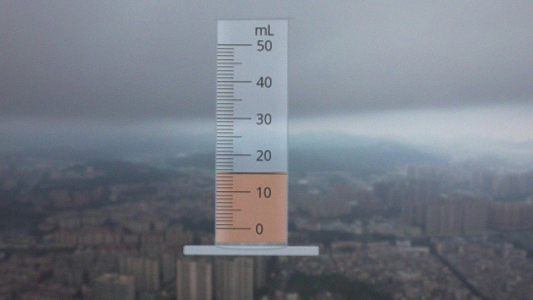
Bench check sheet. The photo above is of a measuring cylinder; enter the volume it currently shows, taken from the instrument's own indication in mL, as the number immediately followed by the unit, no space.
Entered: 15mL
